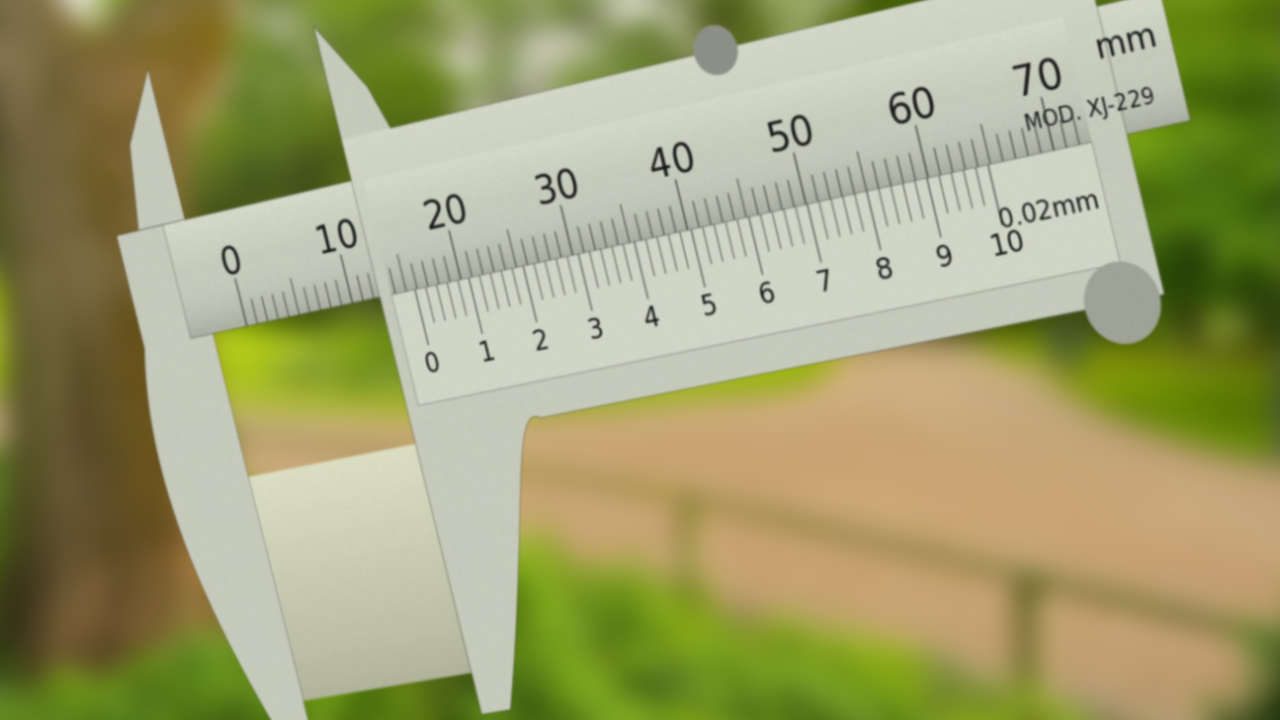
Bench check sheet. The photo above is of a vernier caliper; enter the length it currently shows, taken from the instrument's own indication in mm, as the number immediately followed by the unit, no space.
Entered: 15.8mm
